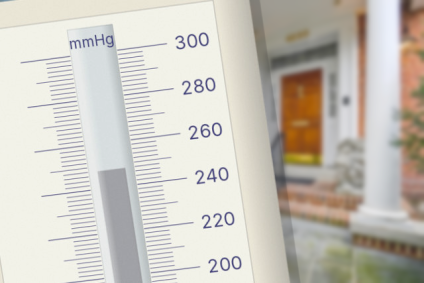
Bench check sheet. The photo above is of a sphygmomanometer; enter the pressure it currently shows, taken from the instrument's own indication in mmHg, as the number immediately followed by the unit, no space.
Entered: 248mmHg
